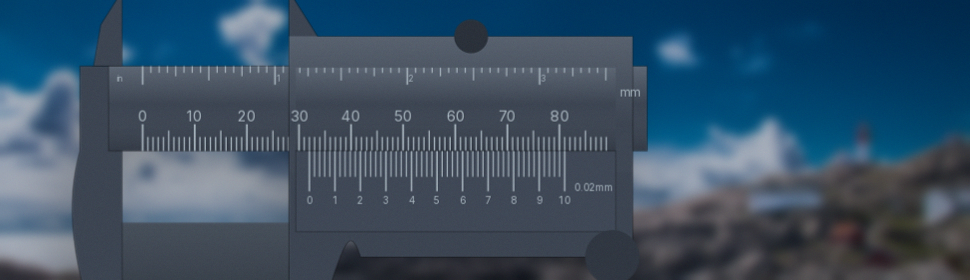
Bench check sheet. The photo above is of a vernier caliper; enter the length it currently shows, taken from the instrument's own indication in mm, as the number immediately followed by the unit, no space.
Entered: 32.0mm
